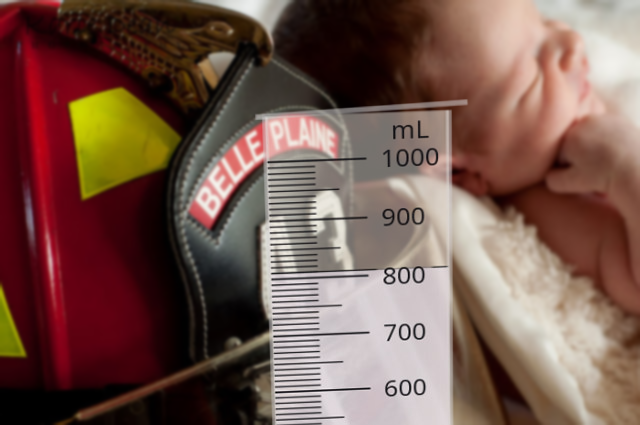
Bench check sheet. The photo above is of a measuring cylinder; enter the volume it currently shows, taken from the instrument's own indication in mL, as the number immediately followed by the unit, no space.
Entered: 810mL
